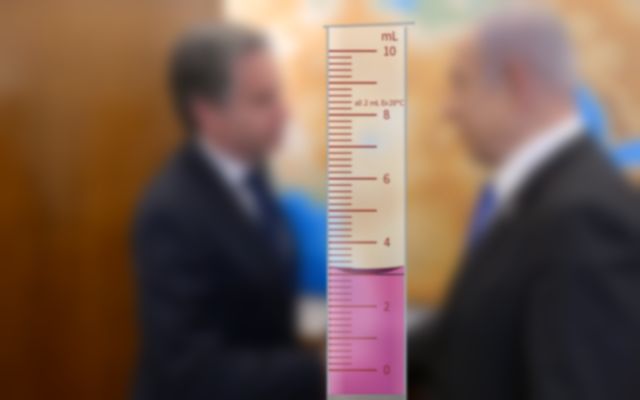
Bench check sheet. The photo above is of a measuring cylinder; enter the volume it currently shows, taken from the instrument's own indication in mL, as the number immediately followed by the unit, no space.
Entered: 3mL
